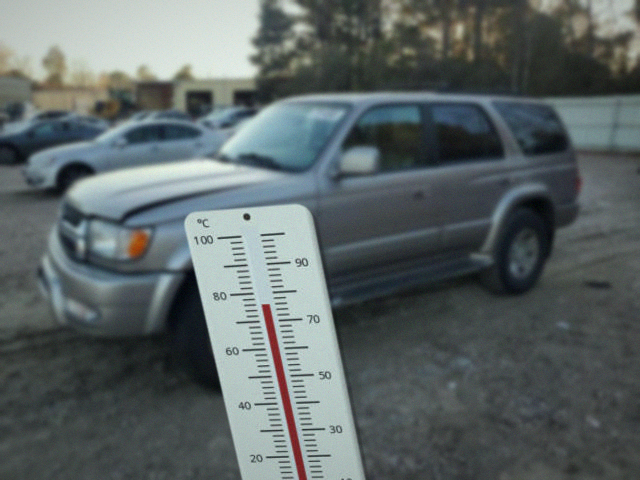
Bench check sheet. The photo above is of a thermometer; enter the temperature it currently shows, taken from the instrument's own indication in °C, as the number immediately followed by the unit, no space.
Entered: 76°C
